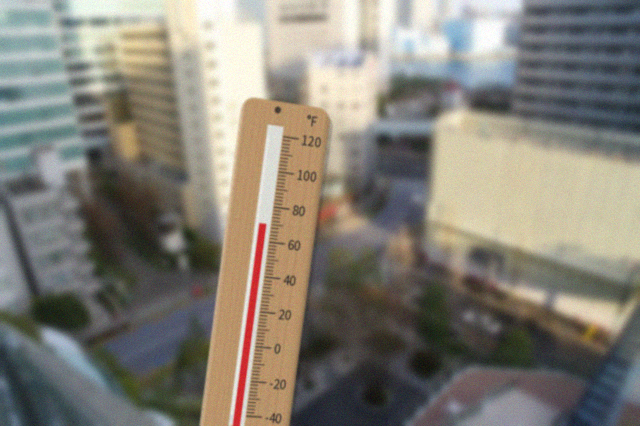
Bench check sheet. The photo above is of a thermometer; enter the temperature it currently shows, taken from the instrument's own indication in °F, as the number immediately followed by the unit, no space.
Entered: 70°F
